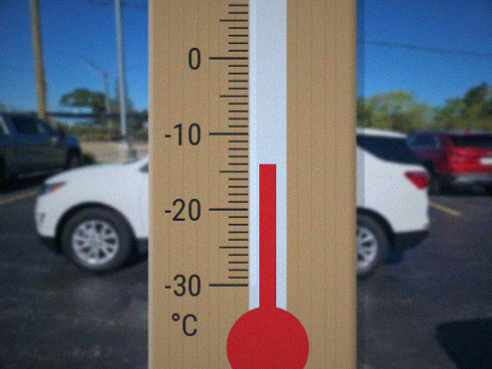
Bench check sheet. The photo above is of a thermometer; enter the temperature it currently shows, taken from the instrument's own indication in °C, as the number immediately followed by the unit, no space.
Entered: -14°C
